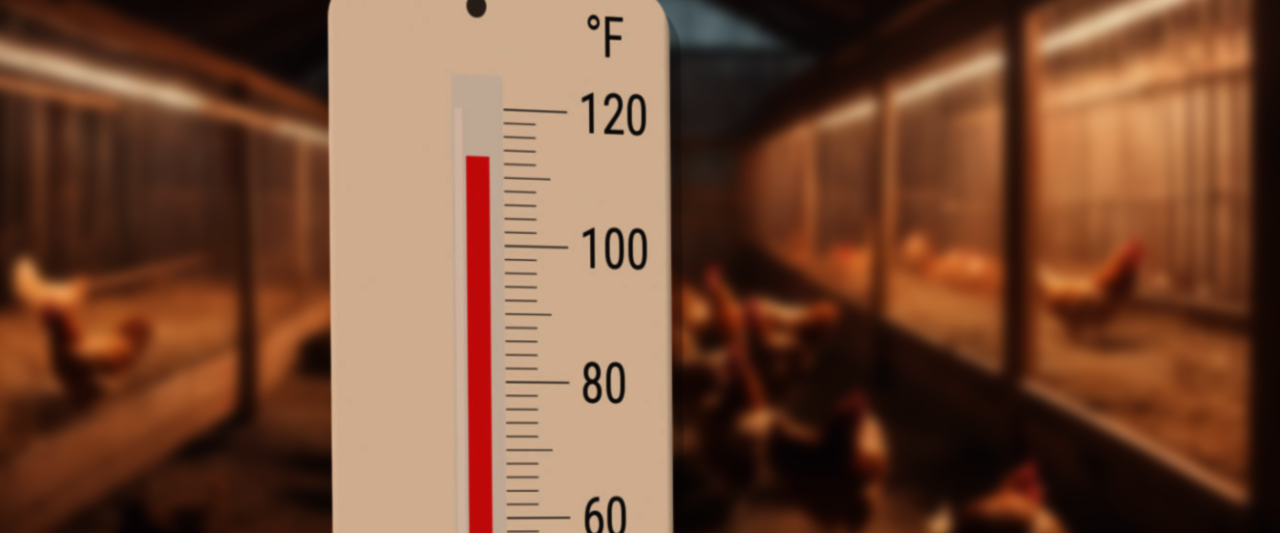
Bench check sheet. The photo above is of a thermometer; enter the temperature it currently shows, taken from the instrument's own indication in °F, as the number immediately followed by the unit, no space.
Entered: 113°F
